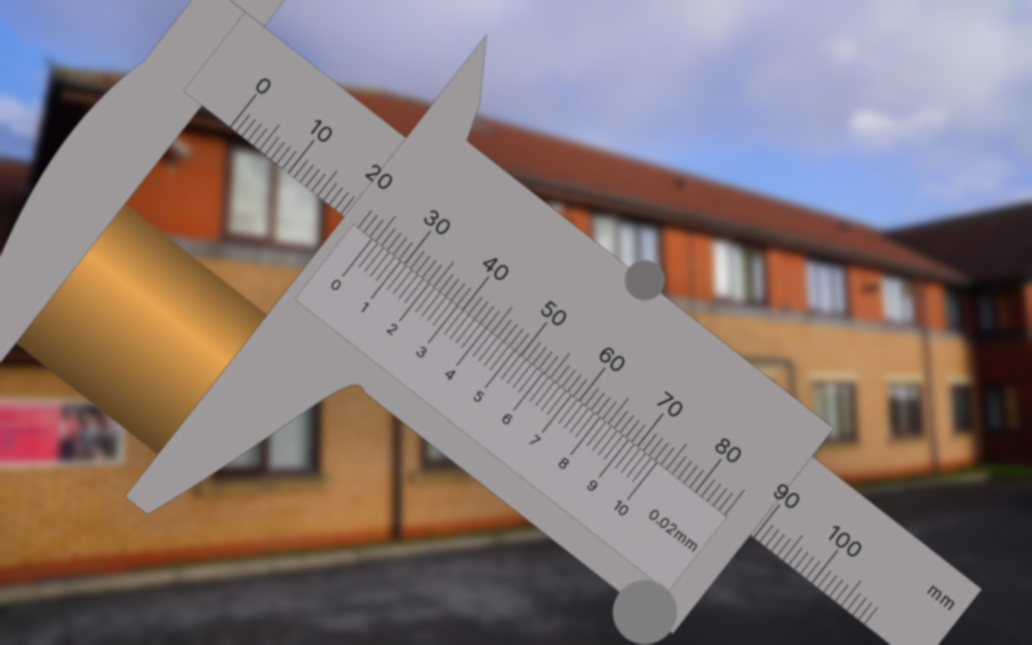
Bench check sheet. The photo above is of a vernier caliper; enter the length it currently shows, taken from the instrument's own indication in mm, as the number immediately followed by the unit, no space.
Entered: 24.4mm
